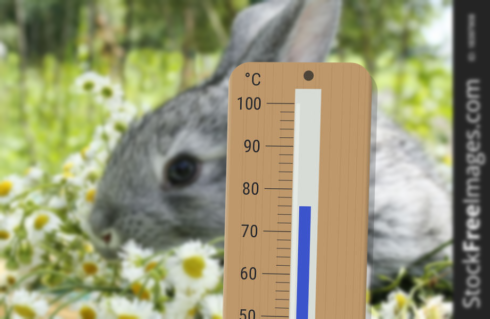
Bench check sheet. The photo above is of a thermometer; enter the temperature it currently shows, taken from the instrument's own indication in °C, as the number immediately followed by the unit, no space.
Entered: 76°C
